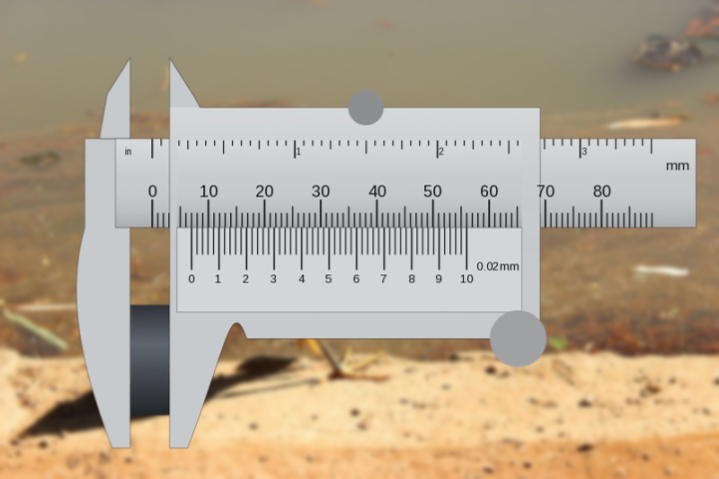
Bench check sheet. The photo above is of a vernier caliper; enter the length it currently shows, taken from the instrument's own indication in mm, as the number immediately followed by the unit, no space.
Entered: 7.0mm
